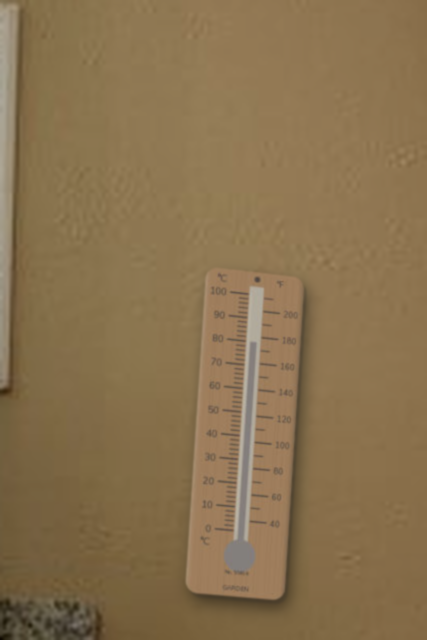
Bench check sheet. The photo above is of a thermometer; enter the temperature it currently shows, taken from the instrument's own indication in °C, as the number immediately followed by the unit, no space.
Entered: 80°C
